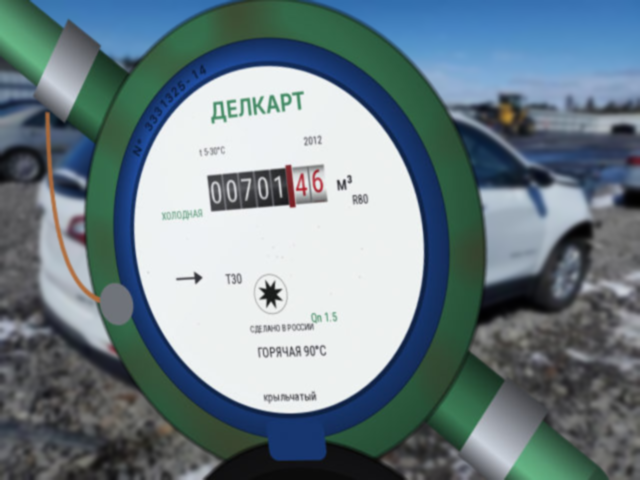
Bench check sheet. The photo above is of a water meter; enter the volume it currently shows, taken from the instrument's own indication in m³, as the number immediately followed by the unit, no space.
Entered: 701.46m³
